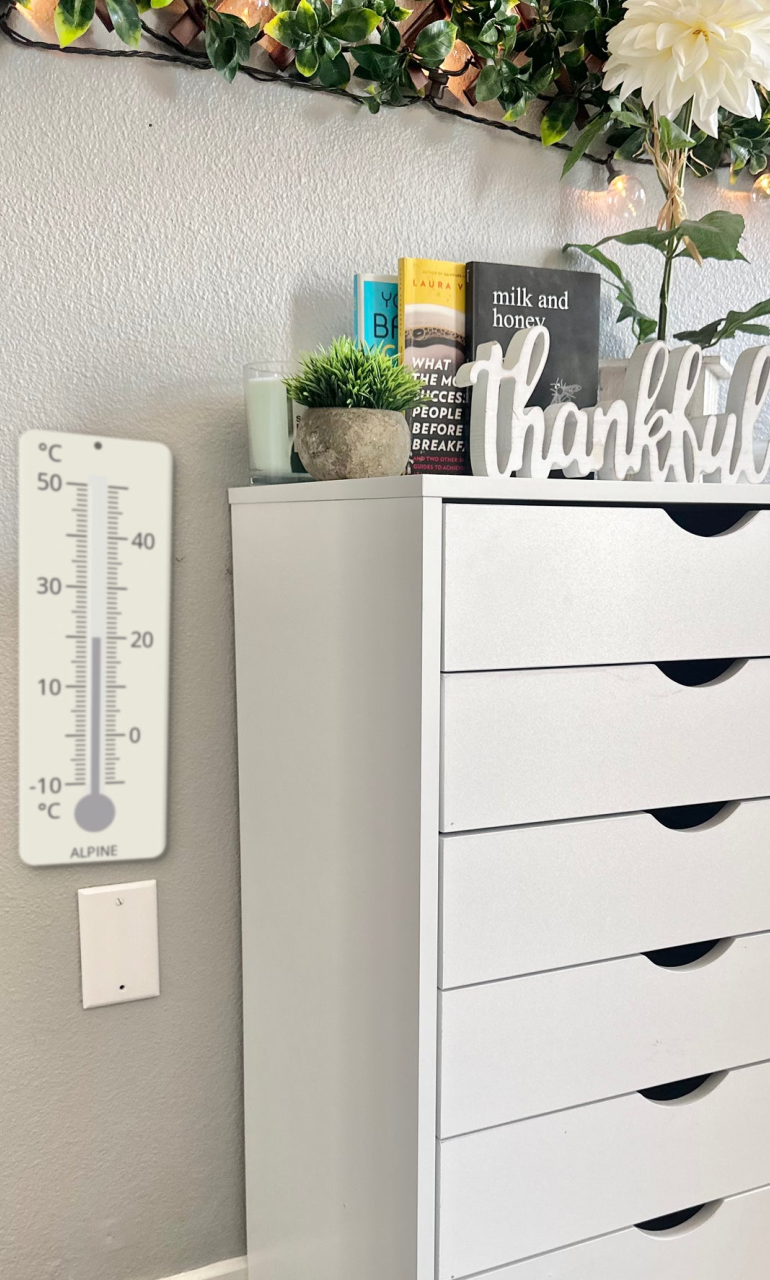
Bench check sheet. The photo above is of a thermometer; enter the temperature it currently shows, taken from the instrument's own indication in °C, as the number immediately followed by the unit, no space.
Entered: 20°C
